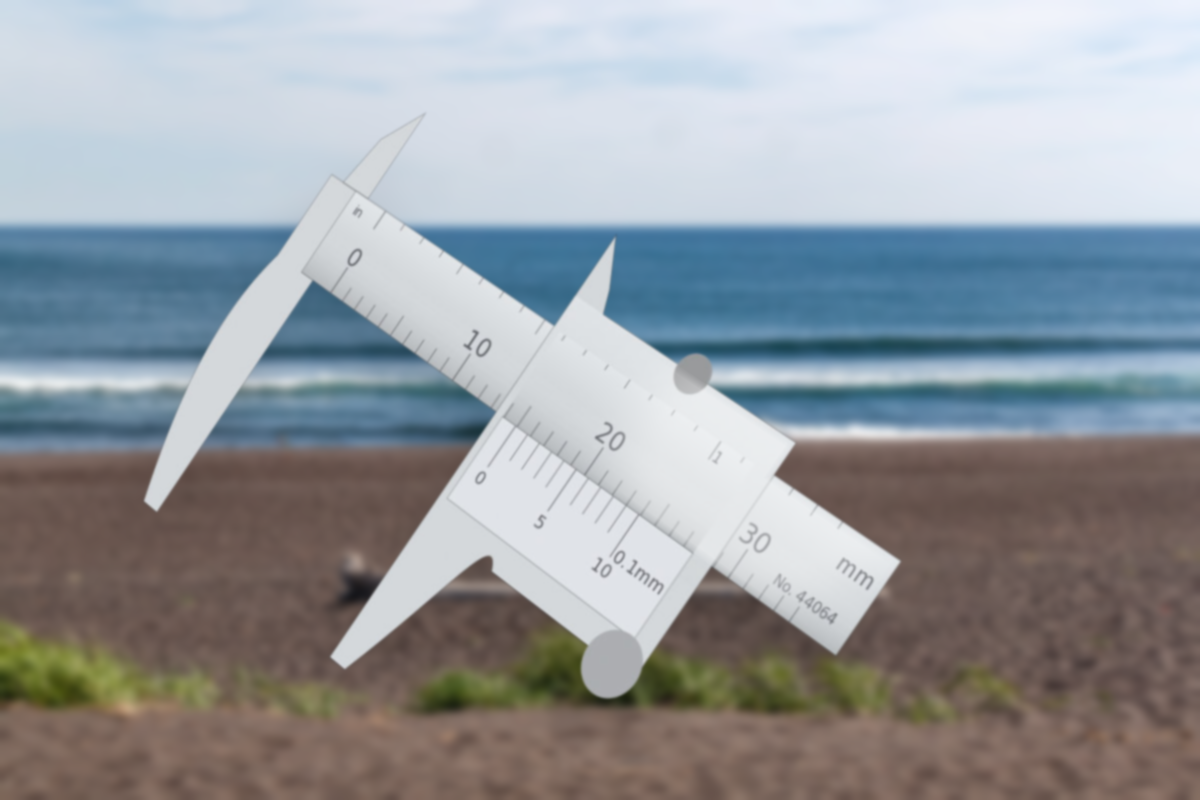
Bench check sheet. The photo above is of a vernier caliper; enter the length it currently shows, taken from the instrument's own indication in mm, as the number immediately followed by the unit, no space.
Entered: 14.9mm
